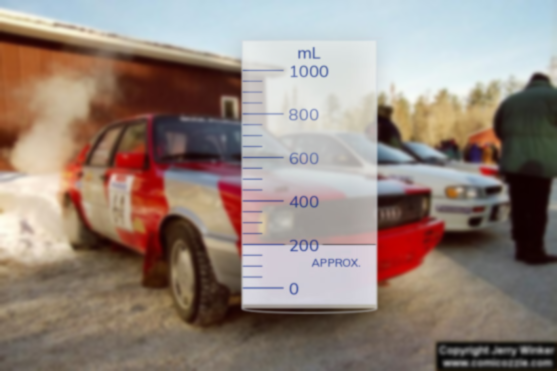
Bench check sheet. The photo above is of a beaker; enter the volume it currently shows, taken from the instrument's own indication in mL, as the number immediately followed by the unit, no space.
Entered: 200mL
